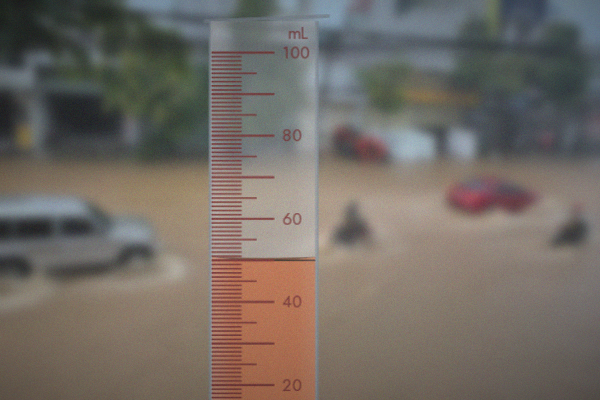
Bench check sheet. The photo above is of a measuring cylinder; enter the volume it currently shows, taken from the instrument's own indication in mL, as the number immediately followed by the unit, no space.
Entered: 50mL
